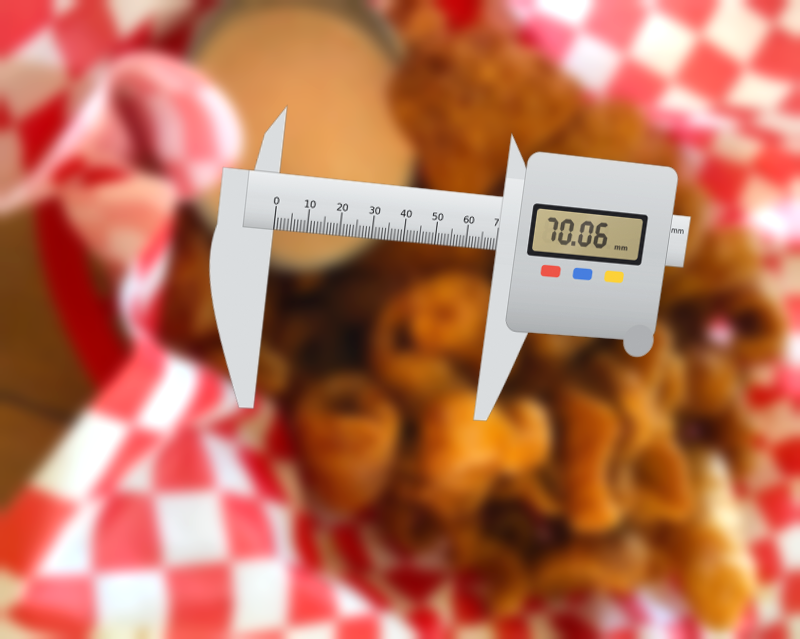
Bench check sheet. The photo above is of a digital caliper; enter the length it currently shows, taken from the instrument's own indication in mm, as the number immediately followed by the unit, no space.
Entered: 70.06mm
